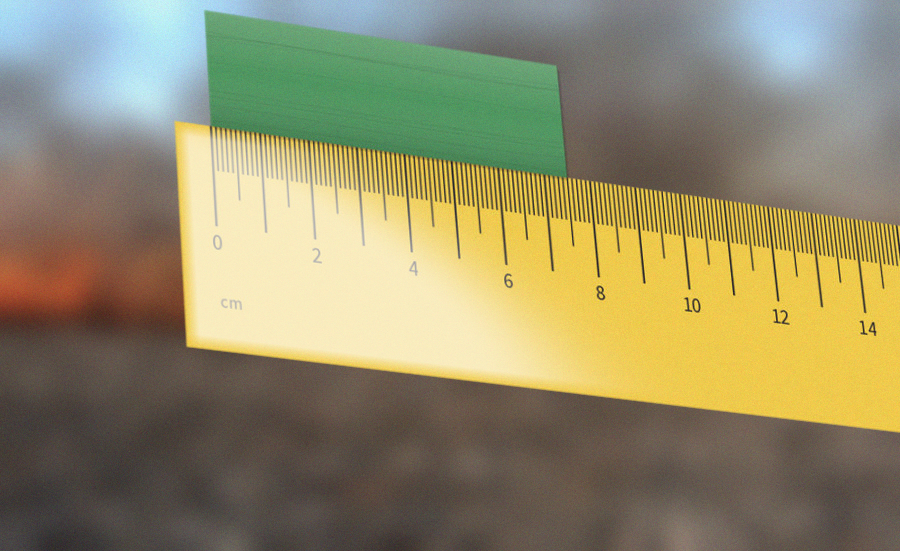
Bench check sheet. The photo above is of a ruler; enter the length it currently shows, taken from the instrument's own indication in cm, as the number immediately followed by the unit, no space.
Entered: 7.5cm
